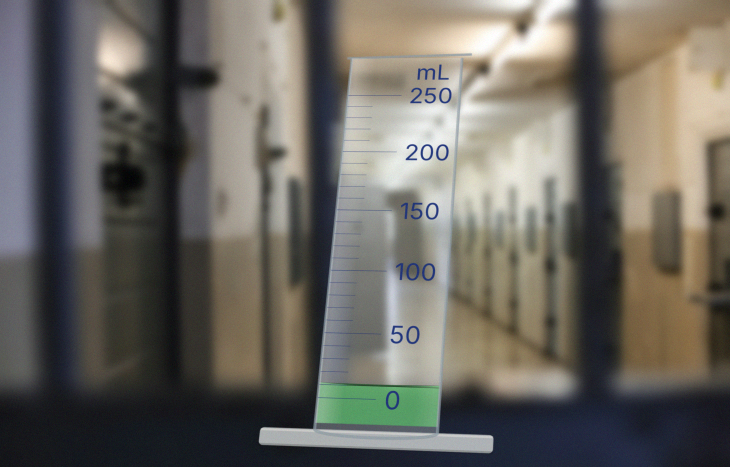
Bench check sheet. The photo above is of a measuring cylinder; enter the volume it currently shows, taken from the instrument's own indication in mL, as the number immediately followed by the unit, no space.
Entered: 10mL
